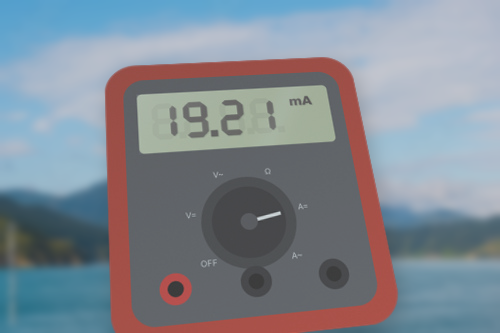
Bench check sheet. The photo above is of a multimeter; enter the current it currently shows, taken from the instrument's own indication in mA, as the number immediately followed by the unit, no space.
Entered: 19.21mA
